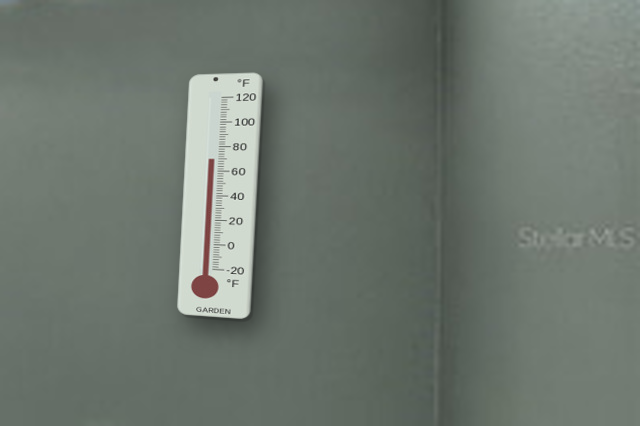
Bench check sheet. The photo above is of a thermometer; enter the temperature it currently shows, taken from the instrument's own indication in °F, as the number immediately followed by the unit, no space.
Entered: 70°F
